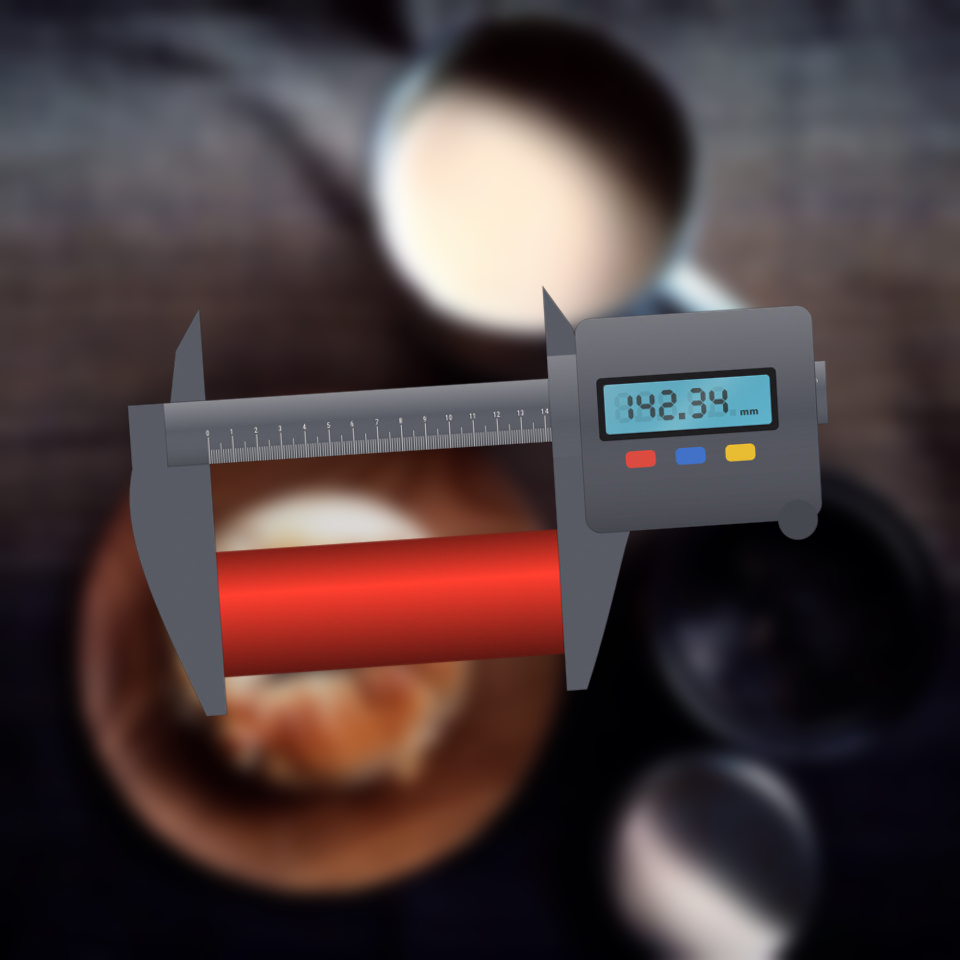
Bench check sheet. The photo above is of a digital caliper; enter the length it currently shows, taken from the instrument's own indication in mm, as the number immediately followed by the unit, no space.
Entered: 142.34mm
